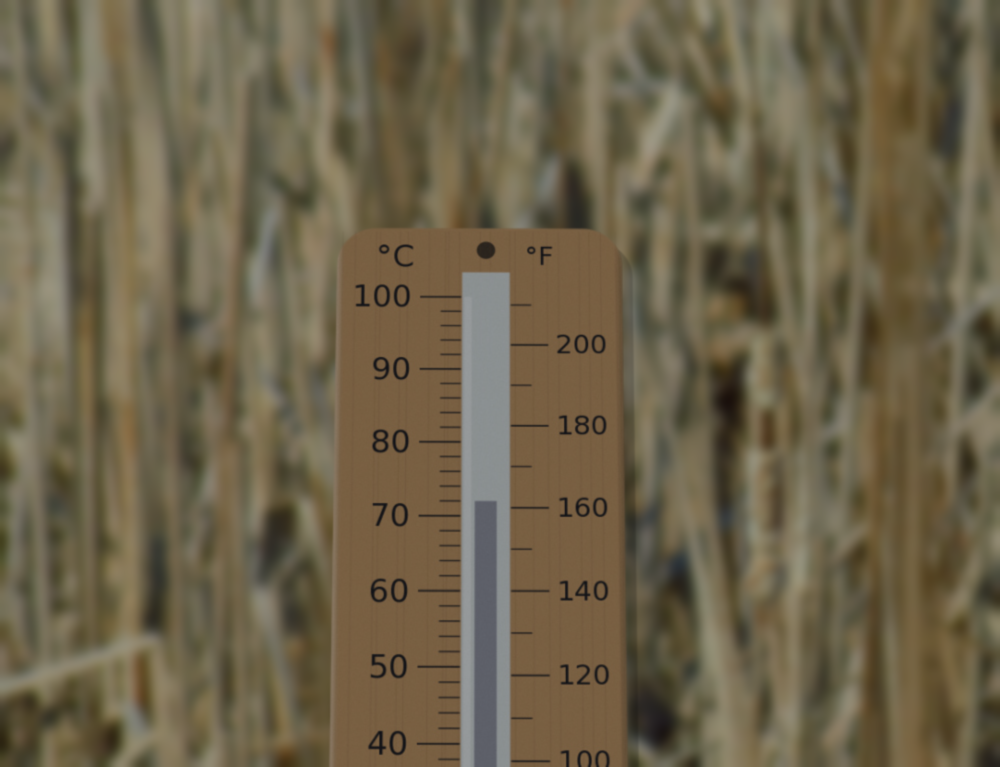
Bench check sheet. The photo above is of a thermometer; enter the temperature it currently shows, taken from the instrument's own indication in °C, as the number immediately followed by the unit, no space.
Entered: 72°C
